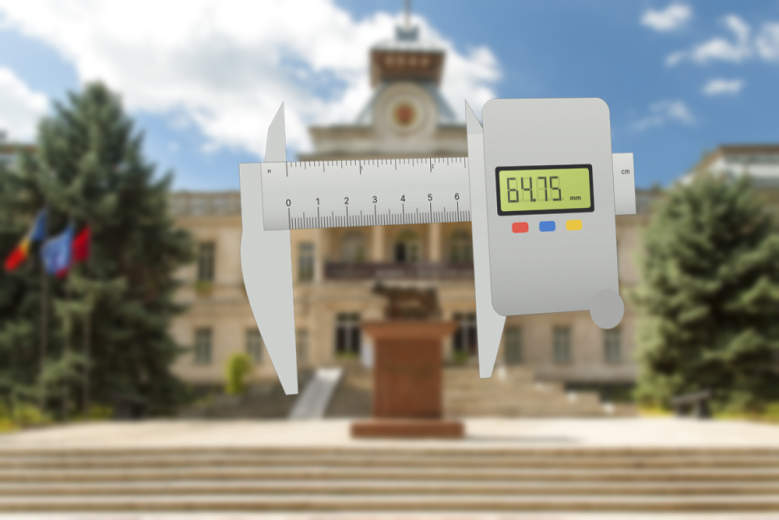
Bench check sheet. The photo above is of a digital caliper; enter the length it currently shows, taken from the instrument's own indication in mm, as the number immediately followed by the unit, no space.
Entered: 64.75mm
